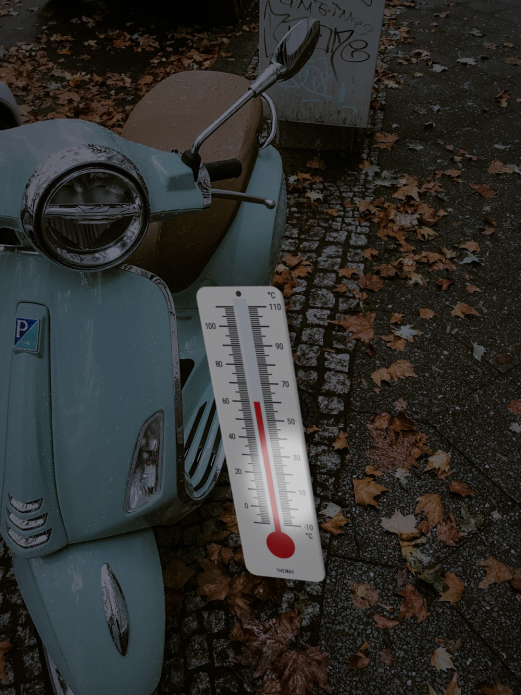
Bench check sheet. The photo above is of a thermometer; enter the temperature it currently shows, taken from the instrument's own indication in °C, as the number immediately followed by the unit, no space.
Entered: 60°C
